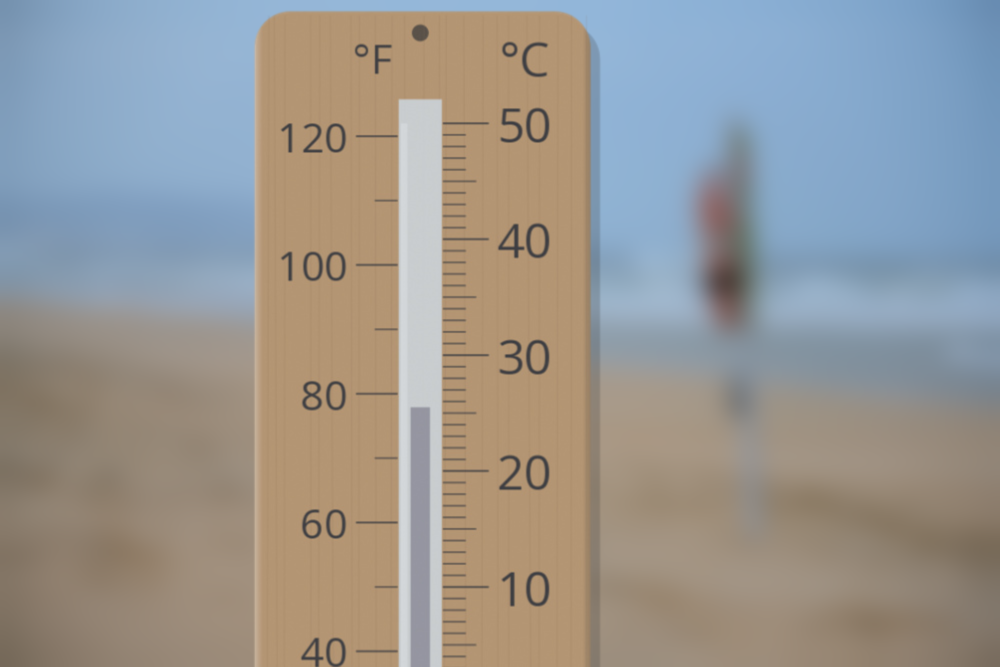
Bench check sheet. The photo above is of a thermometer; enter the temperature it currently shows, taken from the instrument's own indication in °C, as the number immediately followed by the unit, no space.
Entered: 25.5°C
